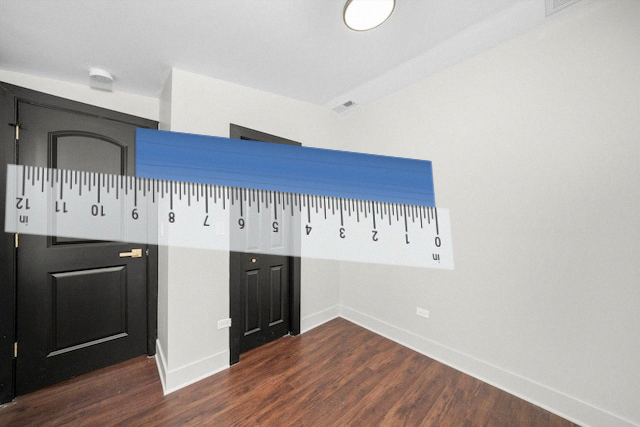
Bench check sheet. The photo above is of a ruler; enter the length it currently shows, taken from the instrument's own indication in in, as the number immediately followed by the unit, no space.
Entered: 9in
